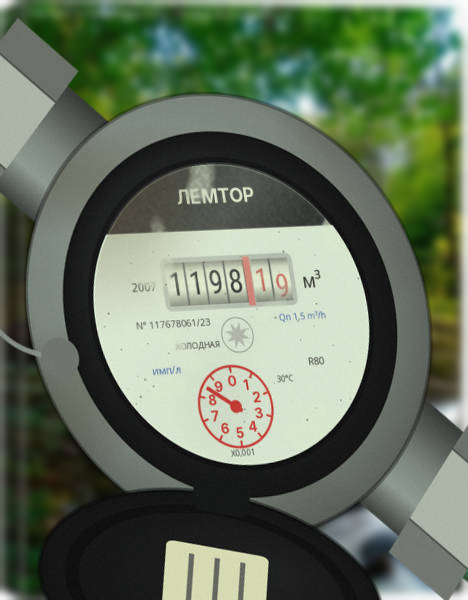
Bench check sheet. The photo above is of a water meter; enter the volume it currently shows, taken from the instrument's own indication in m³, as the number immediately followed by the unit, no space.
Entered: 1198.188m³
